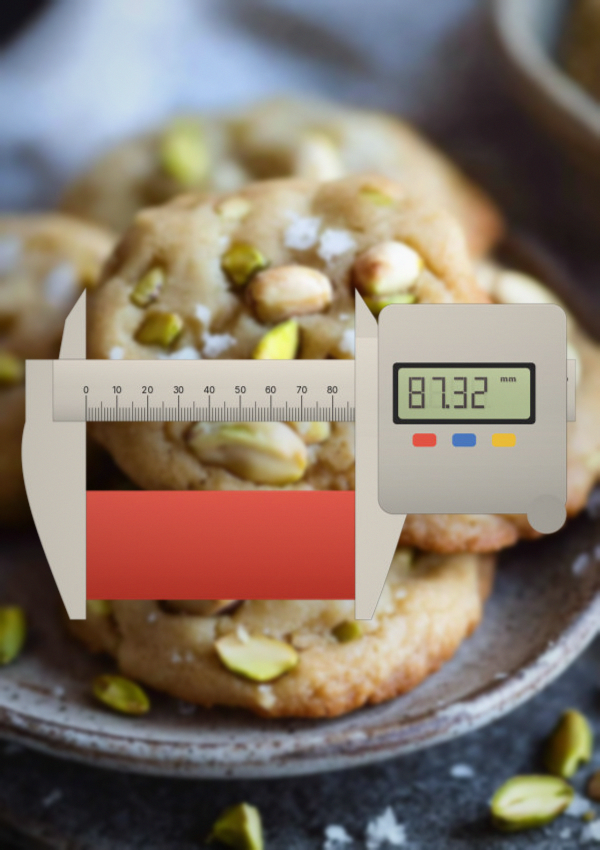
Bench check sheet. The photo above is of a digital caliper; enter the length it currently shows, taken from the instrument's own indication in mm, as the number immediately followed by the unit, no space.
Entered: 87.32mm
